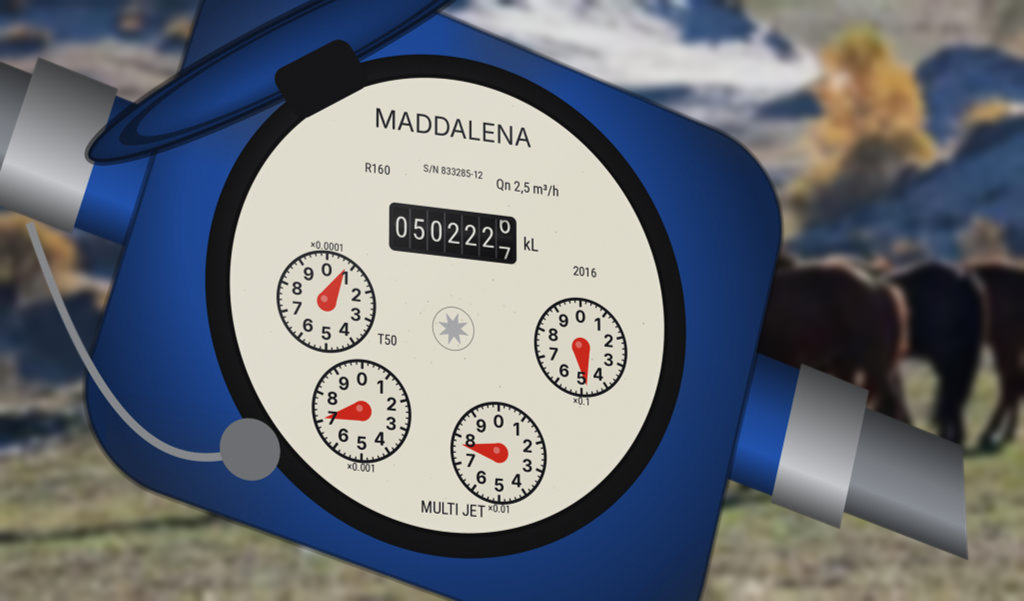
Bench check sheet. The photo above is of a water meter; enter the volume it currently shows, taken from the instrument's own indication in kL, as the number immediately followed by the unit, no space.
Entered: 502226.4770kL
